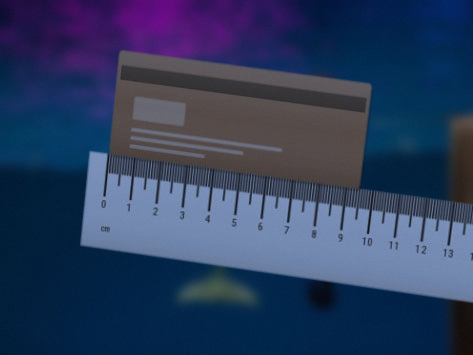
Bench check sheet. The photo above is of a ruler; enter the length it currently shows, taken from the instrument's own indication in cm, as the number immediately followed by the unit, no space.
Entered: 9.5cm
